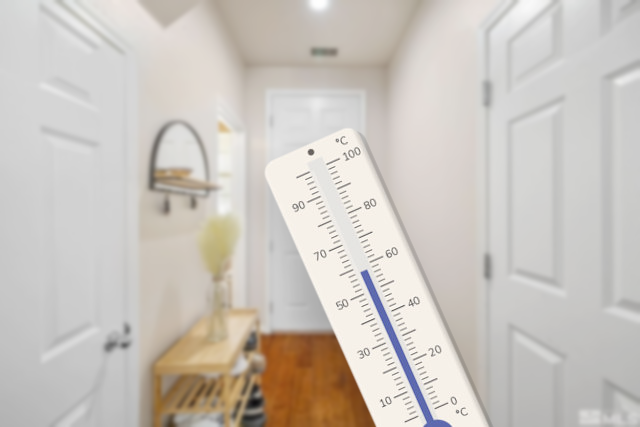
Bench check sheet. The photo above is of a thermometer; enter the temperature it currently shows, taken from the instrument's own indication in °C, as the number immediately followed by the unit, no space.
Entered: 58°C
